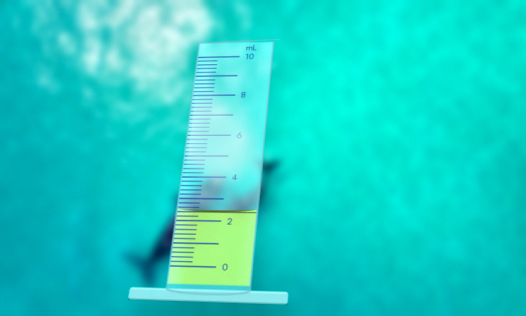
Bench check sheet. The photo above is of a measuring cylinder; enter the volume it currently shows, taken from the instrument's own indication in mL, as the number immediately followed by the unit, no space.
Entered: 2.4mL
